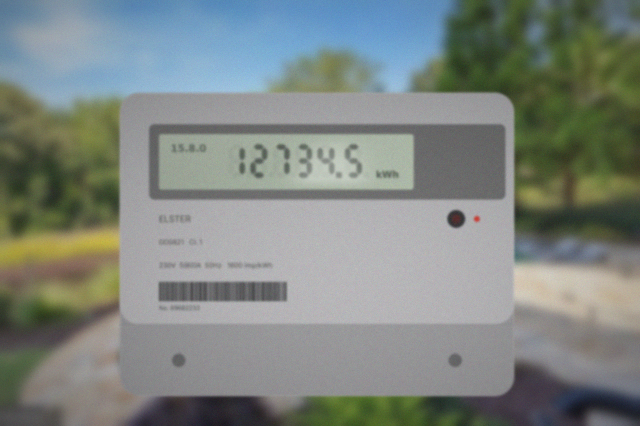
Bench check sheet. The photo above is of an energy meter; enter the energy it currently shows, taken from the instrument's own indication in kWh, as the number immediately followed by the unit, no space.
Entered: 12734.5kWh
